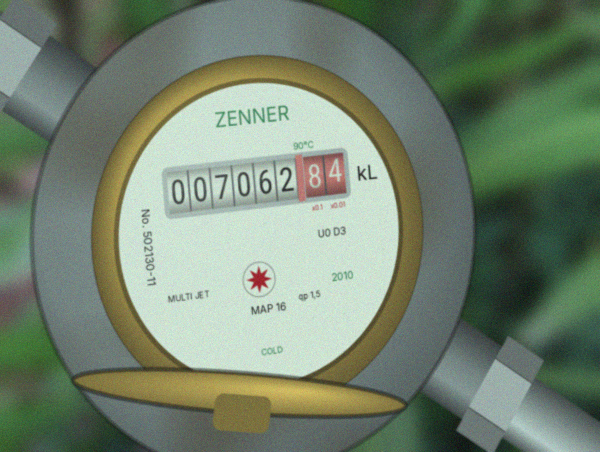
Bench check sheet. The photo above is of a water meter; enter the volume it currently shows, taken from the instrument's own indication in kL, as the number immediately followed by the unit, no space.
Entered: 7062.84kL
